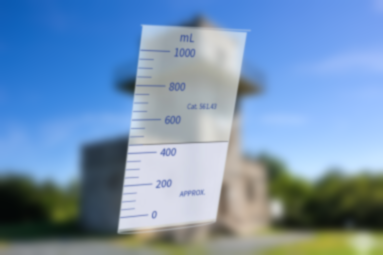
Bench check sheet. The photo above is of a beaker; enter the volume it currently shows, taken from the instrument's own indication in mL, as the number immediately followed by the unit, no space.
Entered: 450mL
